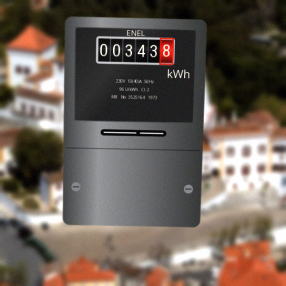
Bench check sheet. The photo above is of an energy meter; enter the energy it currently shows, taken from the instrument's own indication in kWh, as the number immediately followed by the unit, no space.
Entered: 343.8kWh
